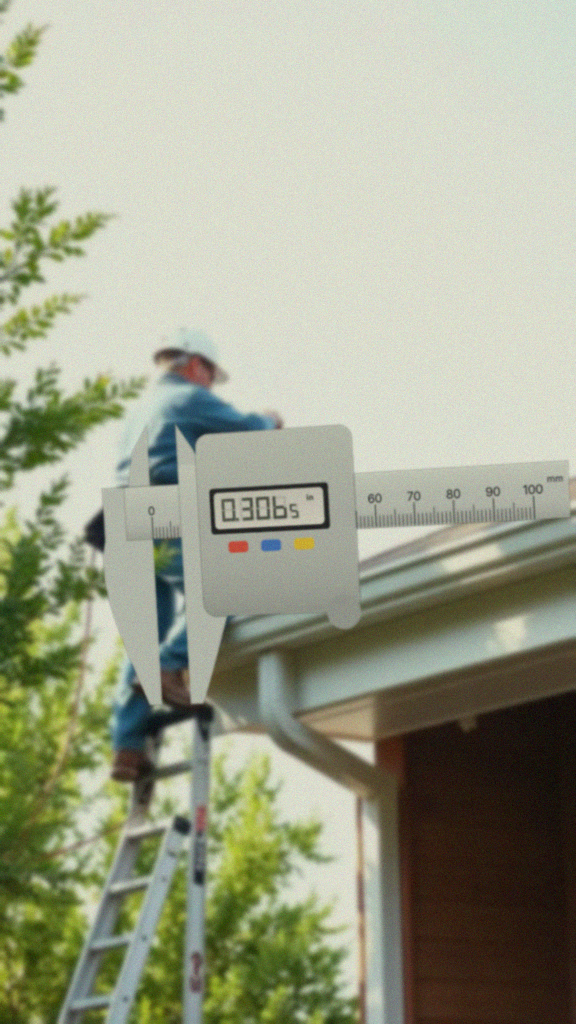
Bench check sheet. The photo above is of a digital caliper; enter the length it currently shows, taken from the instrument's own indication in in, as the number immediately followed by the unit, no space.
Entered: 0.3065in
